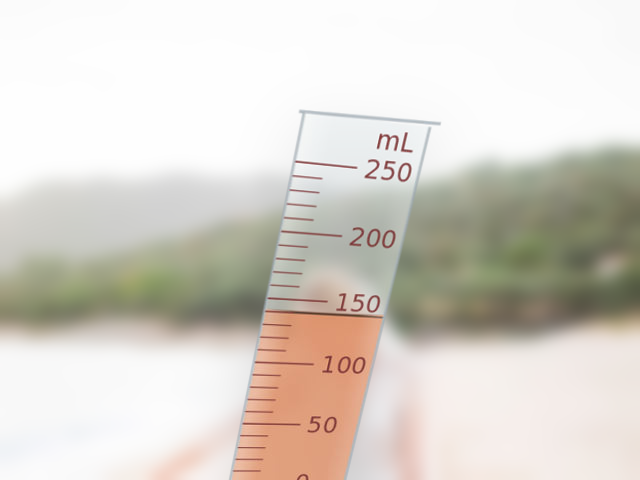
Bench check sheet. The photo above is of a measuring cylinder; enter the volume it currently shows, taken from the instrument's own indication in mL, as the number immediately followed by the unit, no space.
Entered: 140mL
